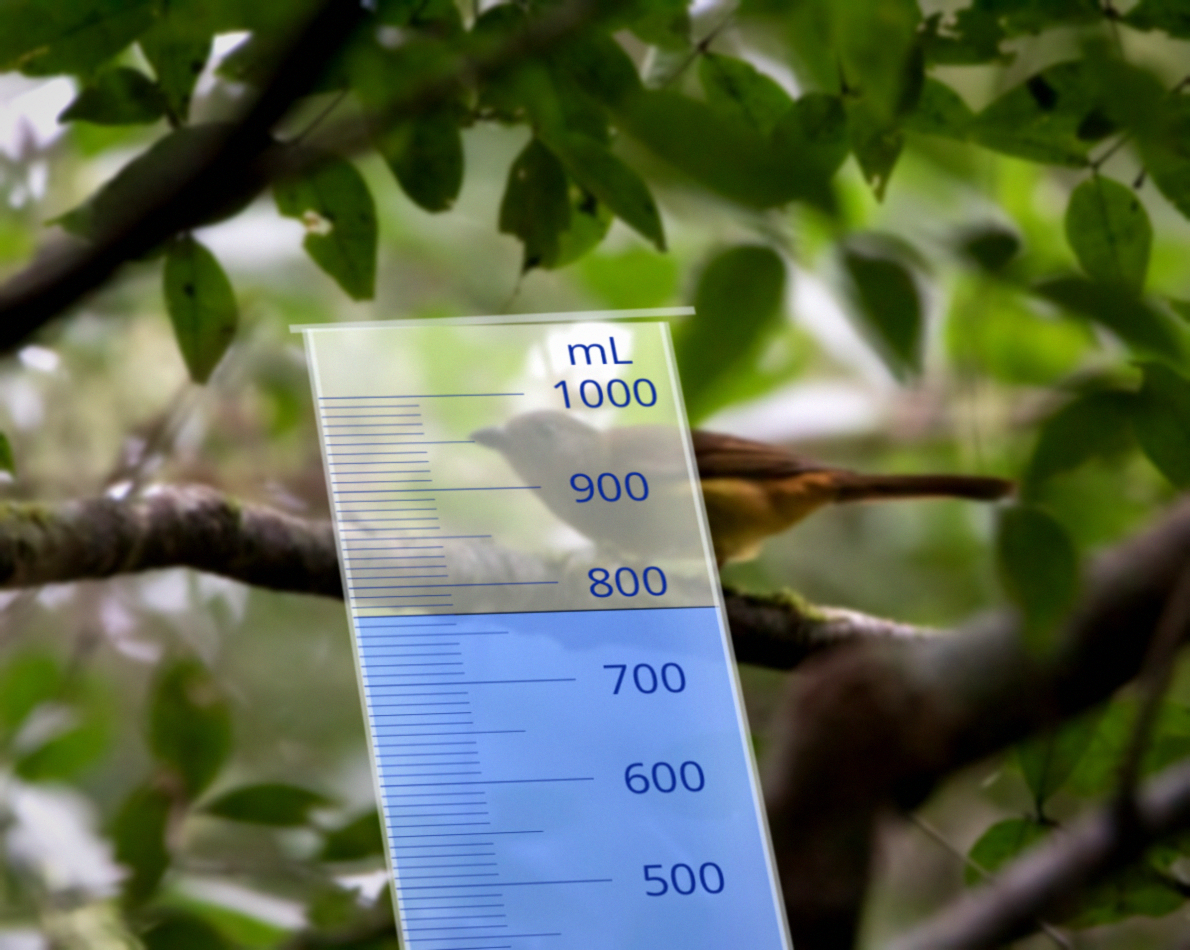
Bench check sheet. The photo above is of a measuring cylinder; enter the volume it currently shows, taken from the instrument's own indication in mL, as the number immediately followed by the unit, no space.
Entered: 770mL
